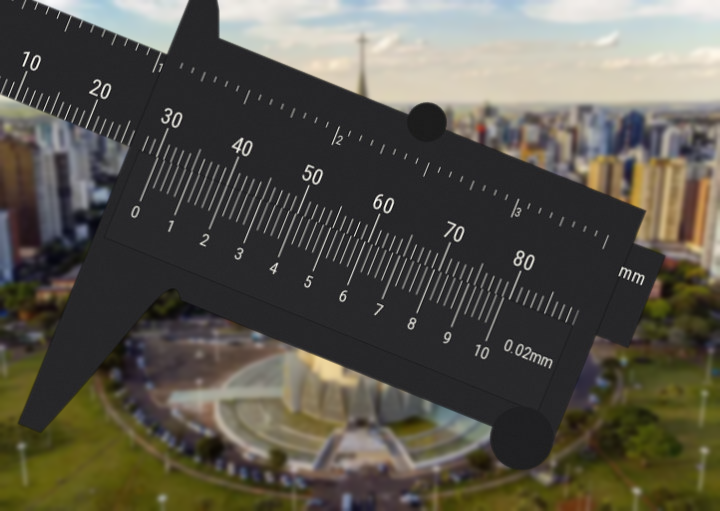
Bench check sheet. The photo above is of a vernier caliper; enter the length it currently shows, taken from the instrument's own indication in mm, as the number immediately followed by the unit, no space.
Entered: 30.2mm
